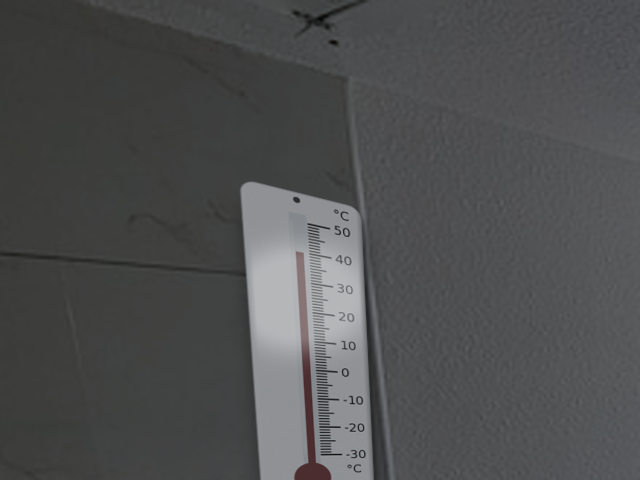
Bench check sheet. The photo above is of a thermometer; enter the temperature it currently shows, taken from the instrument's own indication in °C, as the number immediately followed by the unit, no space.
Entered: 40°C
